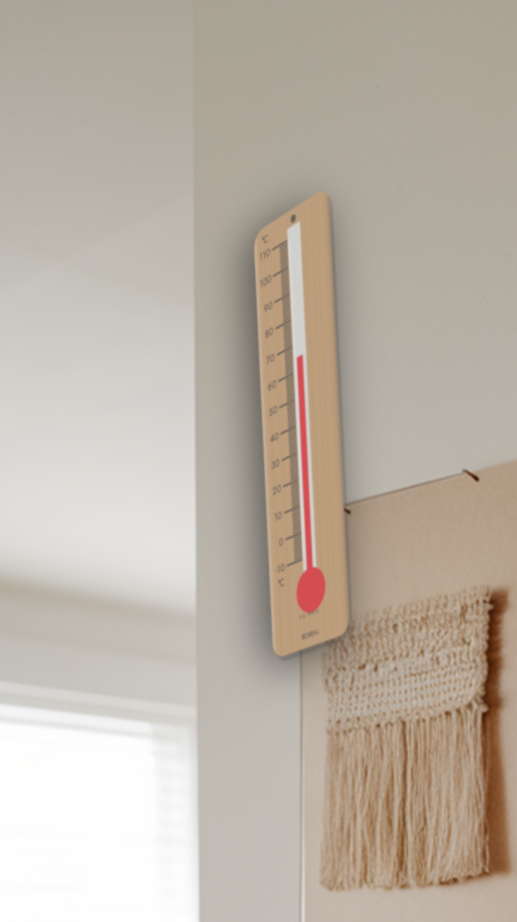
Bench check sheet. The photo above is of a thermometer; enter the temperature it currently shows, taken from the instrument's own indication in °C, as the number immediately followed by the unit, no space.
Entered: 65°C
